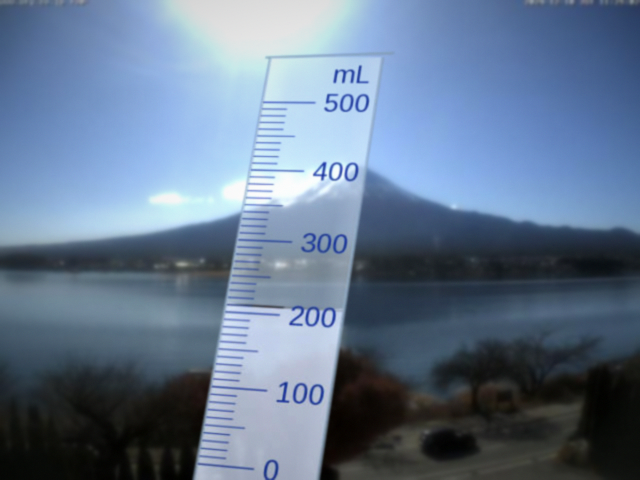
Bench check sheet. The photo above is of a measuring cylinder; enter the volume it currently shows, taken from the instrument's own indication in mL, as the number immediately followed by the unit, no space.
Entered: 210mL
